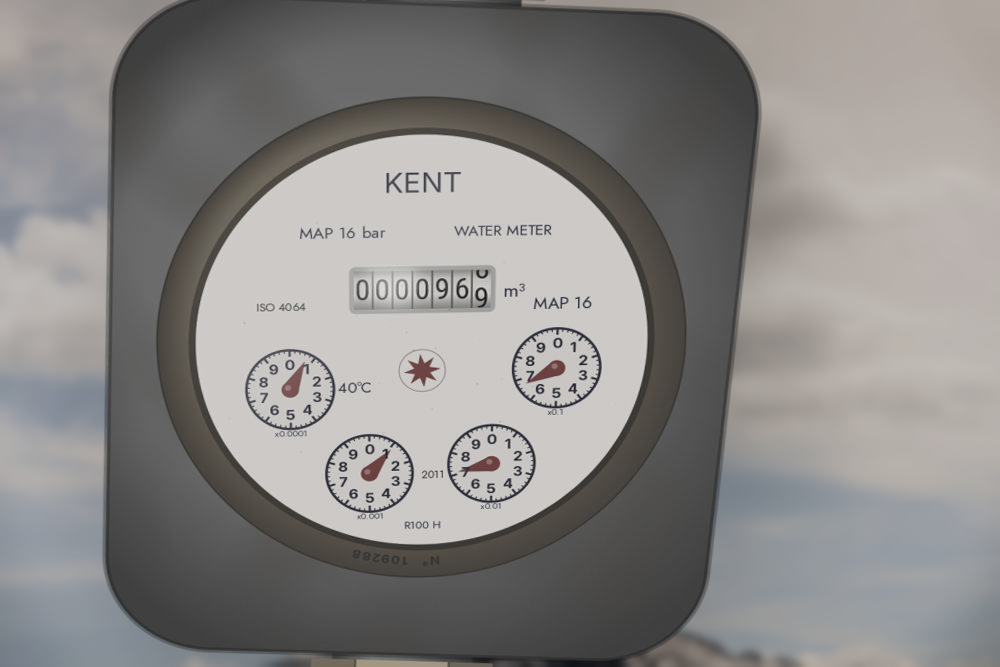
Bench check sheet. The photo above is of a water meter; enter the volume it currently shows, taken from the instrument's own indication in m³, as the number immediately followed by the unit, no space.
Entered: 968.6710m³
